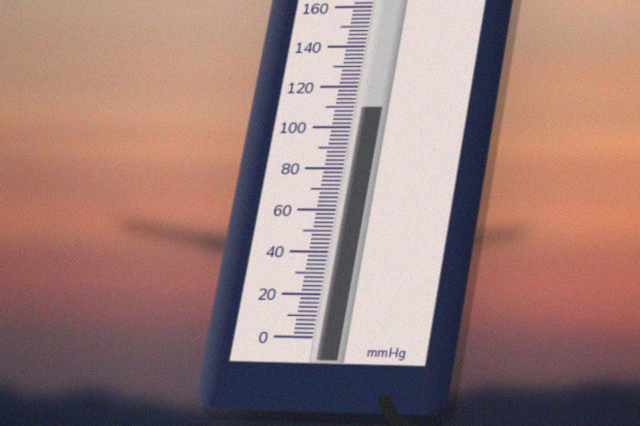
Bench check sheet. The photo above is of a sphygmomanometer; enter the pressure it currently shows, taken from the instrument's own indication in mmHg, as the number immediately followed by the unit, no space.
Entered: 110mmHg
